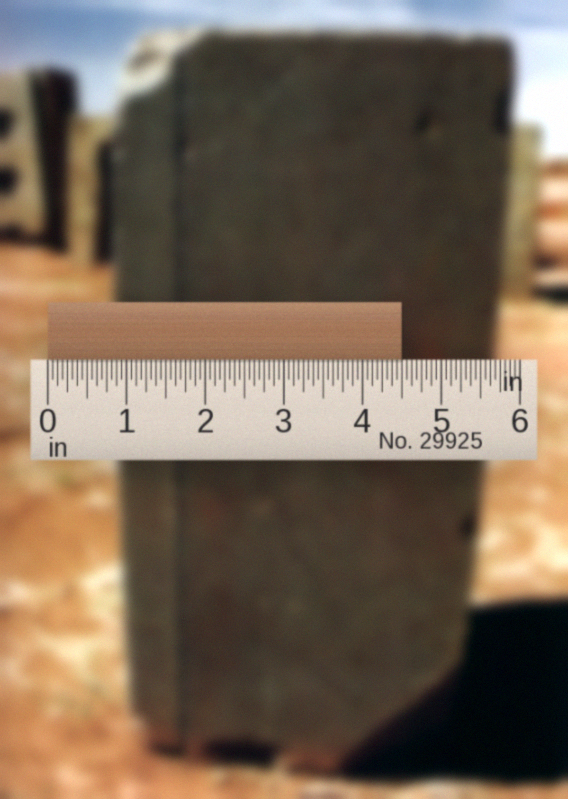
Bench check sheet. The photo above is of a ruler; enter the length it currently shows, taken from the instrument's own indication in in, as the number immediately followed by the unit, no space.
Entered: 4.5in
